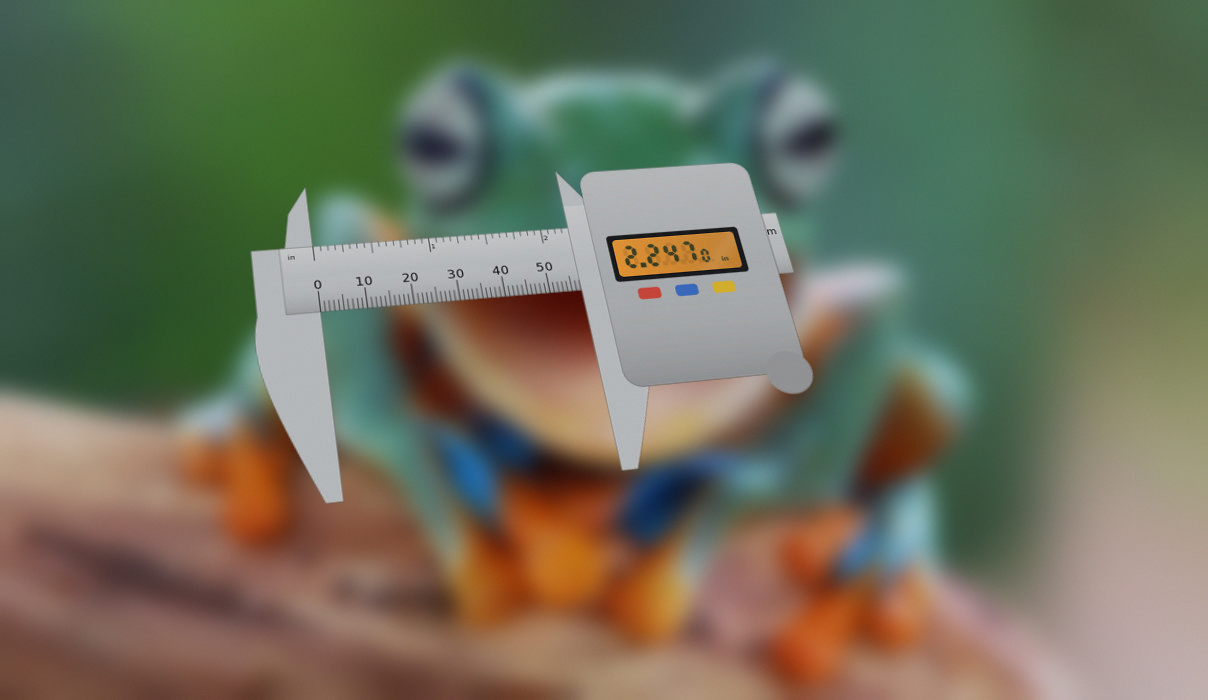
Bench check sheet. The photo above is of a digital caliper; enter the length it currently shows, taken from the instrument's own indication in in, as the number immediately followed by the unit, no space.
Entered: 2.2470in
